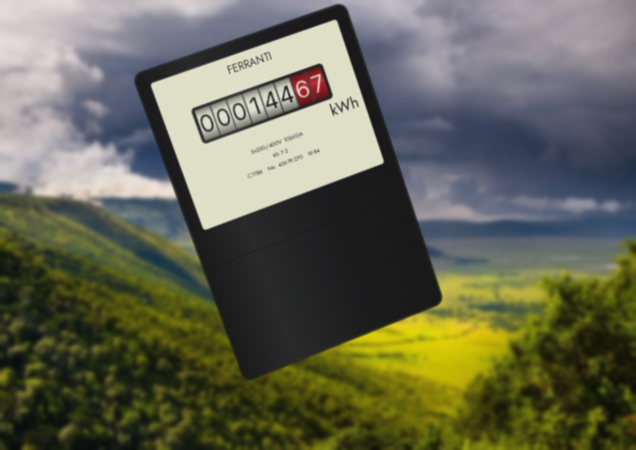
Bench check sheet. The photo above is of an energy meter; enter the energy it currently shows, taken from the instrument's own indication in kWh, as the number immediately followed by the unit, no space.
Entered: 144.67kWh
